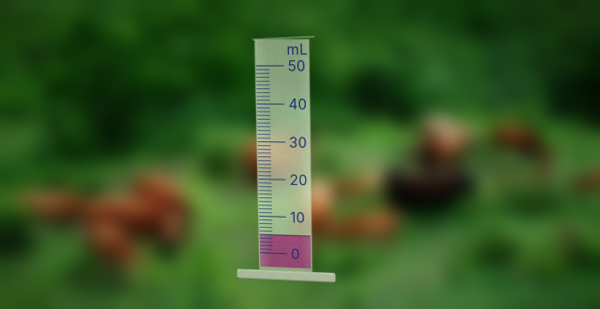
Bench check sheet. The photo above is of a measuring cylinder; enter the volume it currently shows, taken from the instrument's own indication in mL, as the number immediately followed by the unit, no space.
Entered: 5mL
